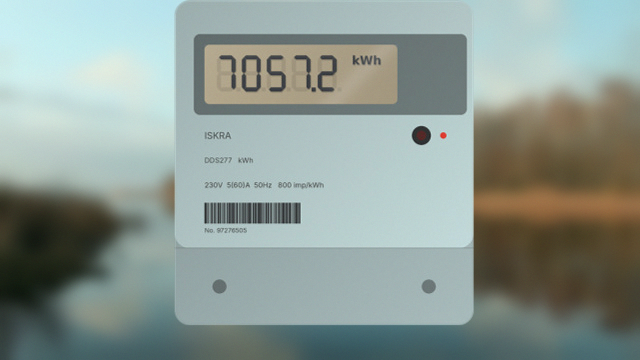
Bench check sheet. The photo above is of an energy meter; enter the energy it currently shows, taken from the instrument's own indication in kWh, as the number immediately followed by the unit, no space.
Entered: 7057.2kWh
